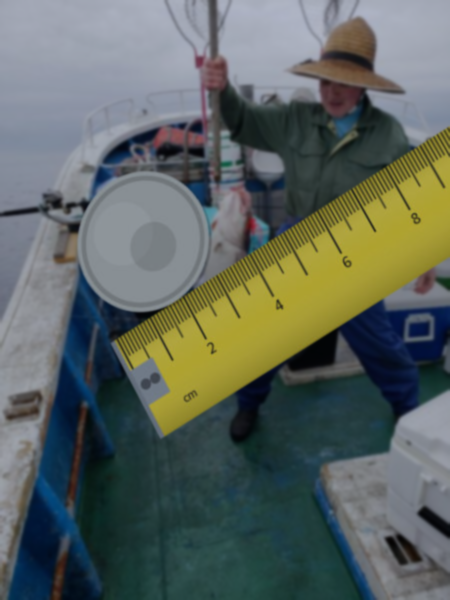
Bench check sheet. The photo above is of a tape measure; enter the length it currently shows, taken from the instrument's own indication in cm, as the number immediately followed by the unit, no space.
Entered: 3.5cm
